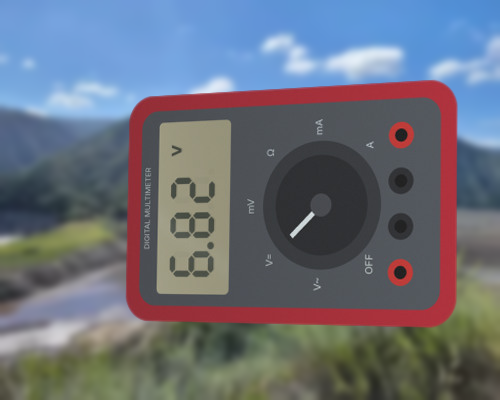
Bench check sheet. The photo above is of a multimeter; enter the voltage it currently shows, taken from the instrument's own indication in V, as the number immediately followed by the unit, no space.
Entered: 6.82V
